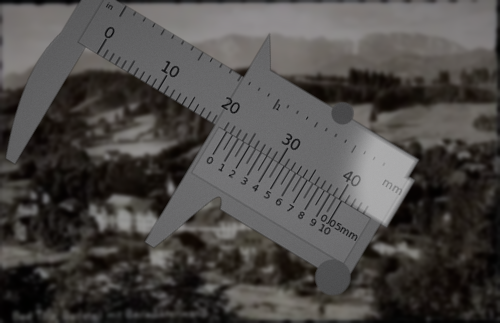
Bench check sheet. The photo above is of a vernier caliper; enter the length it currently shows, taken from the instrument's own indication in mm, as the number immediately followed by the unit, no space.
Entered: 21.4mm
